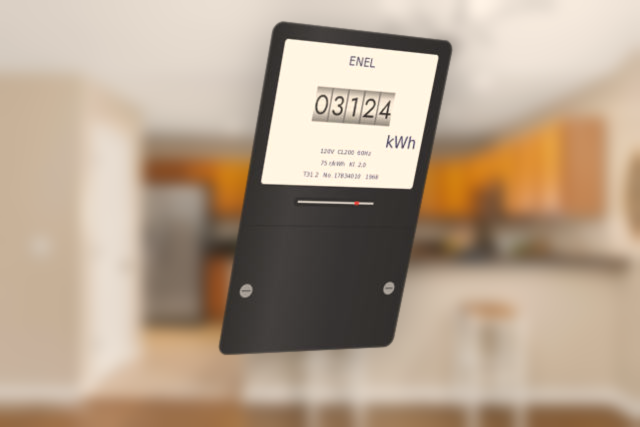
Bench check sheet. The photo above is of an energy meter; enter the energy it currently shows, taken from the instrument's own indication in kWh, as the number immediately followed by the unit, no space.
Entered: 3124kWh
